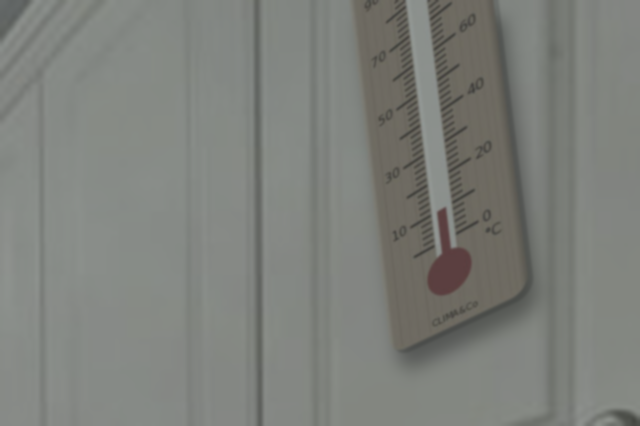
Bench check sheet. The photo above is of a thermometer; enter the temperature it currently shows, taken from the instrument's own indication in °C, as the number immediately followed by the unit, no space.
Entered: 10°C
